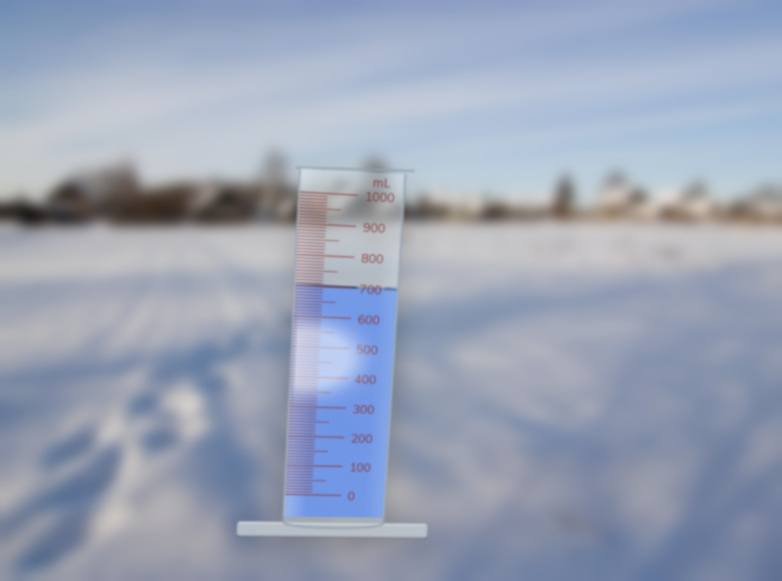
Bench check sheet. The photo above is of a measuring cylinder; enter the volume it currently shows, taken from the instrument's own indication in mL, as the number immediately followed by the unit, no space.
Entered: 700mL
